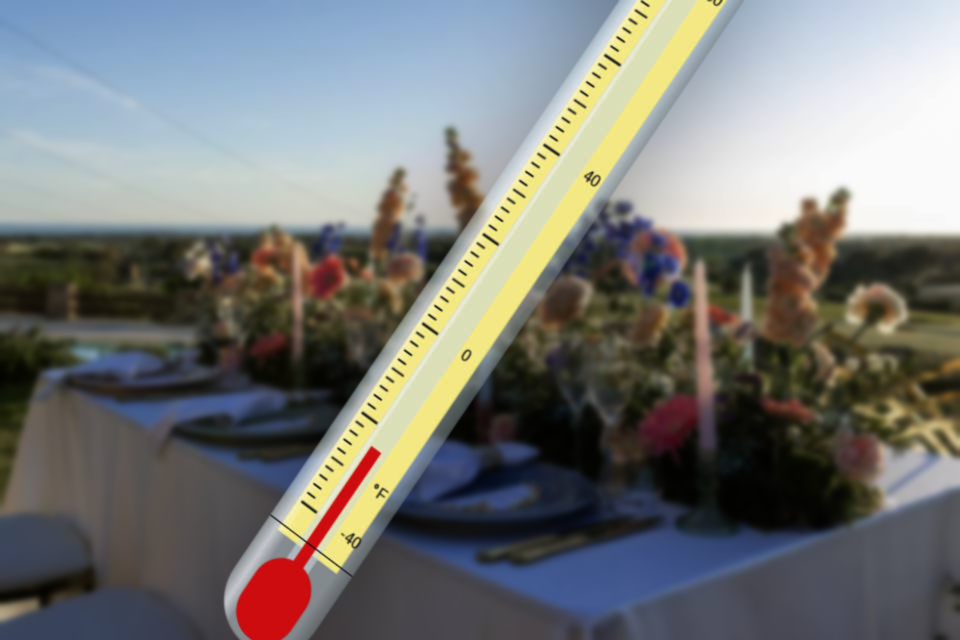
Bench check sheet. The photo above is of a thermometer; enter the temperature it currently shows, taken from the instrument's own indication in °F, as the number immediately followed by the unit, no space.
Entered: -24°F
